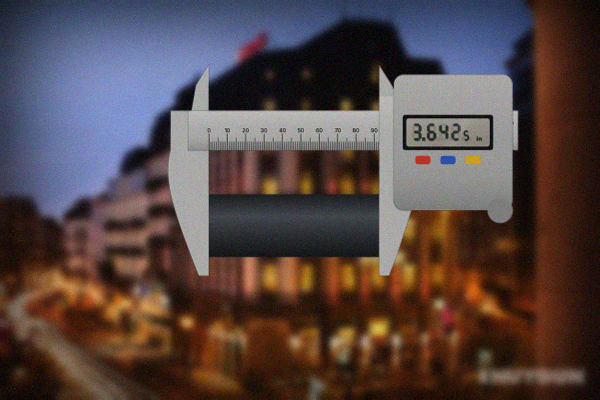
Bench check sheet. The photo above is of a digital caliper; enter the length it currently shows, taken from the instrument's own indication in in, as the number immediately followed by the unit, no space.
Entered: 3.6425in
